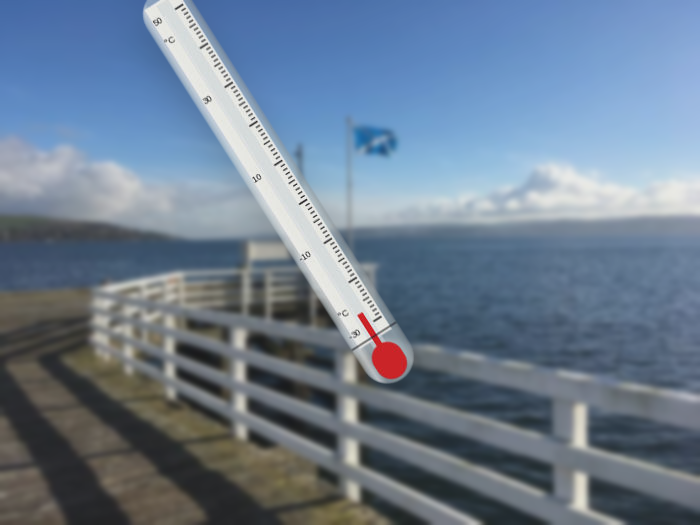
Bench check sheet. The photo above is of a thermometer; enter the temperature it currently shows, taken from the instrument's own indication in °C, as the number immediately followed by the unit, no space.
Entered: -27°C
